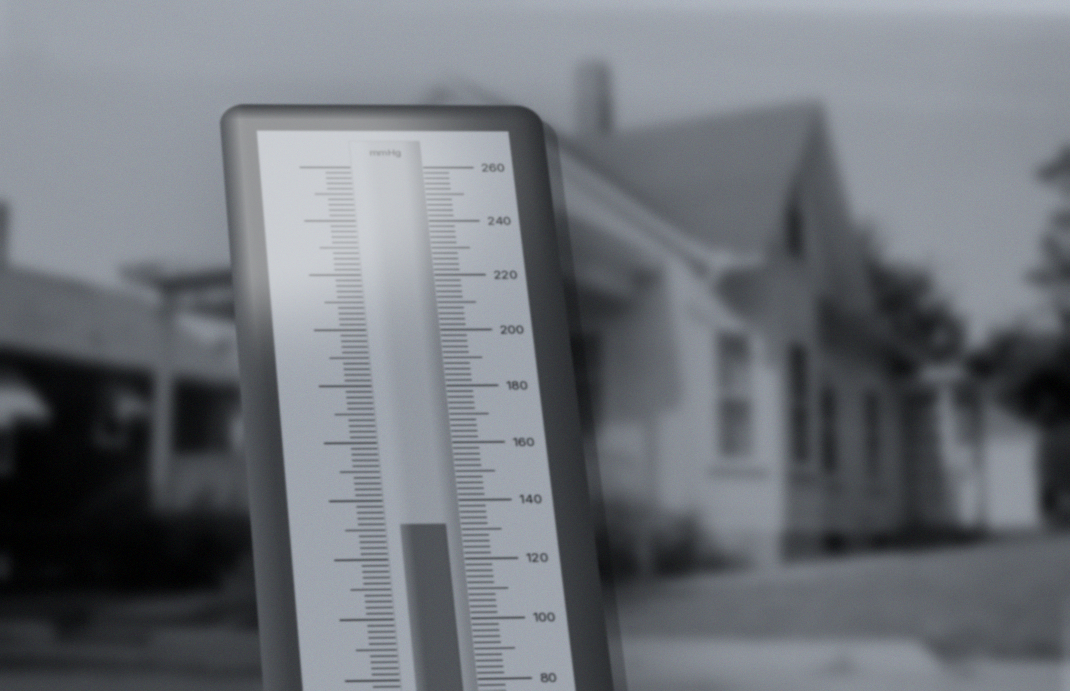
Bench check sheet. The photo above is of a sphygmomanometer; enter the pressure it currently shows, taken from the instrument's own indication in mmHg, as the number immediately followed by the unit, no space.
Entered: 132mmHg
